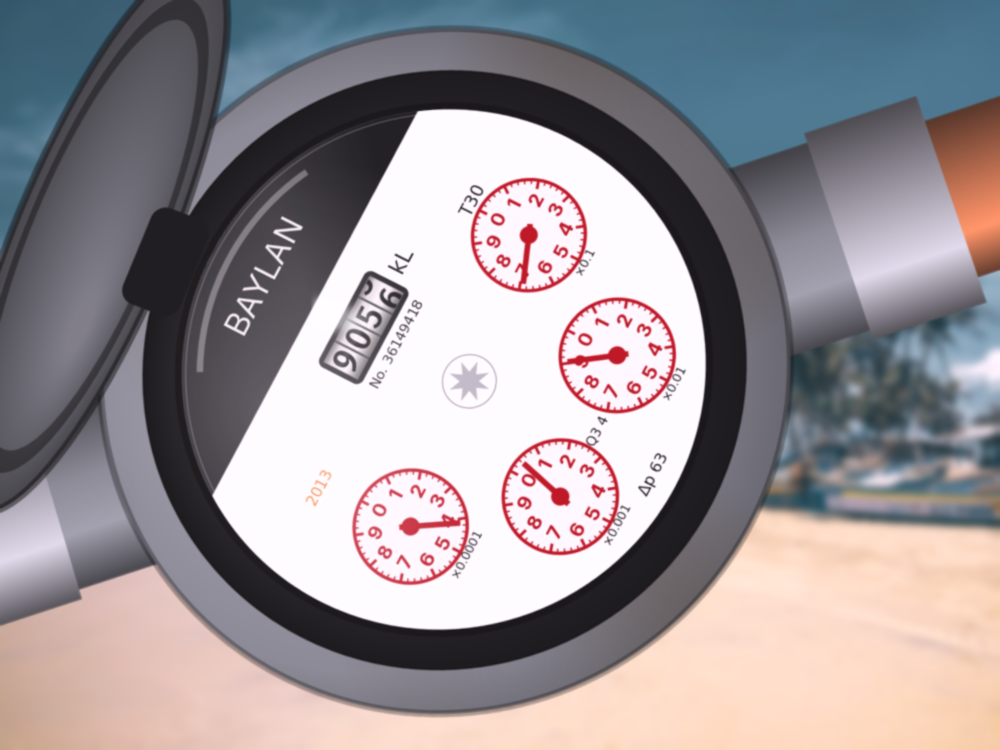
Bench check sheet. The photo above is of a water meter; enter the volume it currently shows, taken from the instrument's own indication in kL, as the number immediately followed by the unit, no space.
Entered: 9055.6904kL
